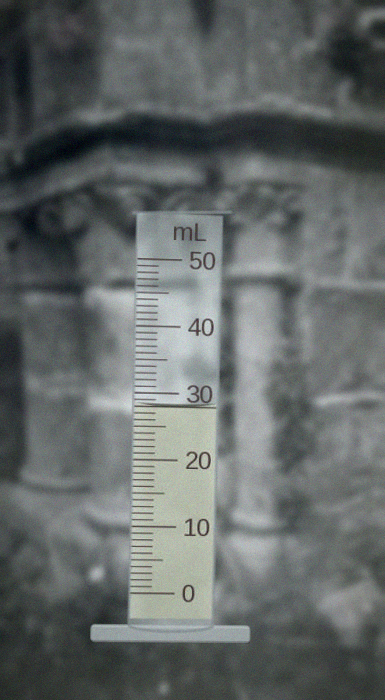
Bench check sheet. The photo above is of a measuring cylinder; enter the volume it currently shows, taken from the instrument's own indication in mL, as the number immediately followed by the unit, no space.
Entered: 28mL
